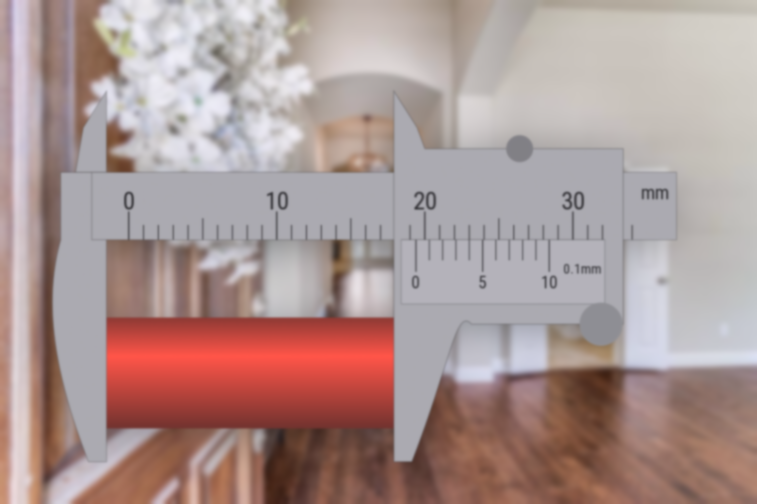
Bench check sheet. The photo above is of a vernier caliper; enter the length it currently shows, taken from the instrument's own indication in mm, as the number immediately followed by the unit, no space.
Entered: 19.4mm
